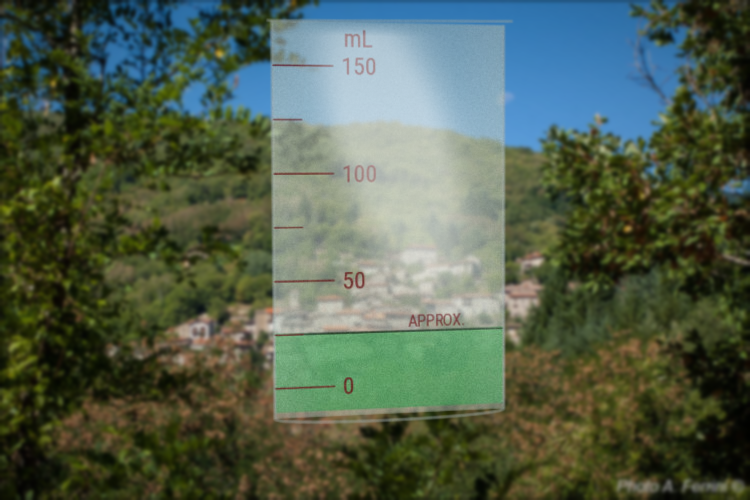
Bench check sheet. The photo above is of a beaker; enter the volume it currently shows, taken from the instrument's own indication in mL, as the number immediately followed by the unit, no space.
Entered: 25mL
